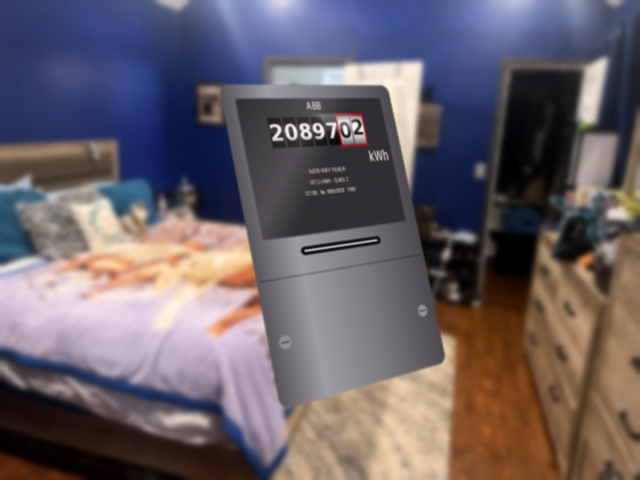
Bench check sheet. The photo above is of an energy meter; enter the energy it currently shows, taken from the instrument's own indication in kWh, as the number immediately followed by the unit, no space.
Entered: 20897.02kWh
